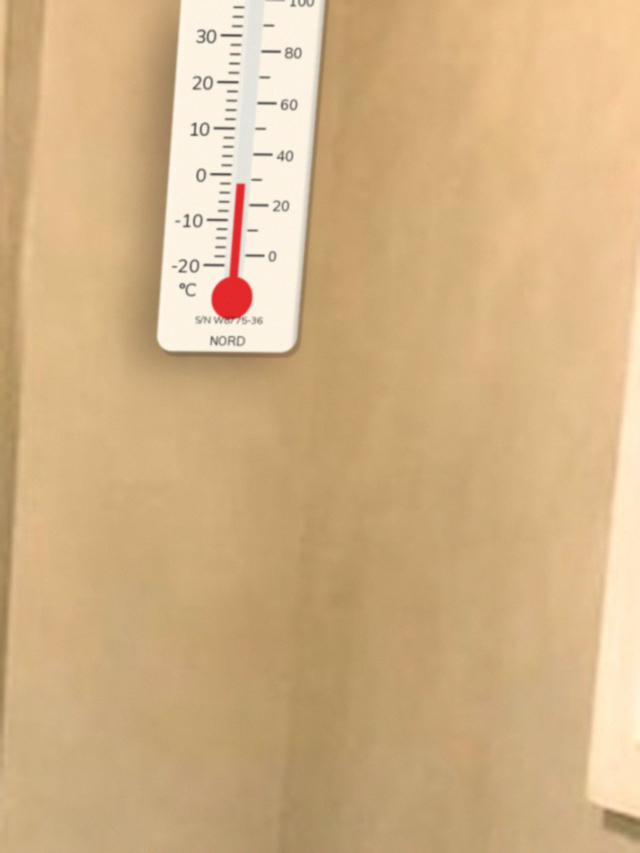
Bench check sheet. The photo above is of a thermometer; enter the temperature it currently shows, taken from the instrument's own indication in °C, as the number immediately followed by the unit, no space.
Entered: -2°C
